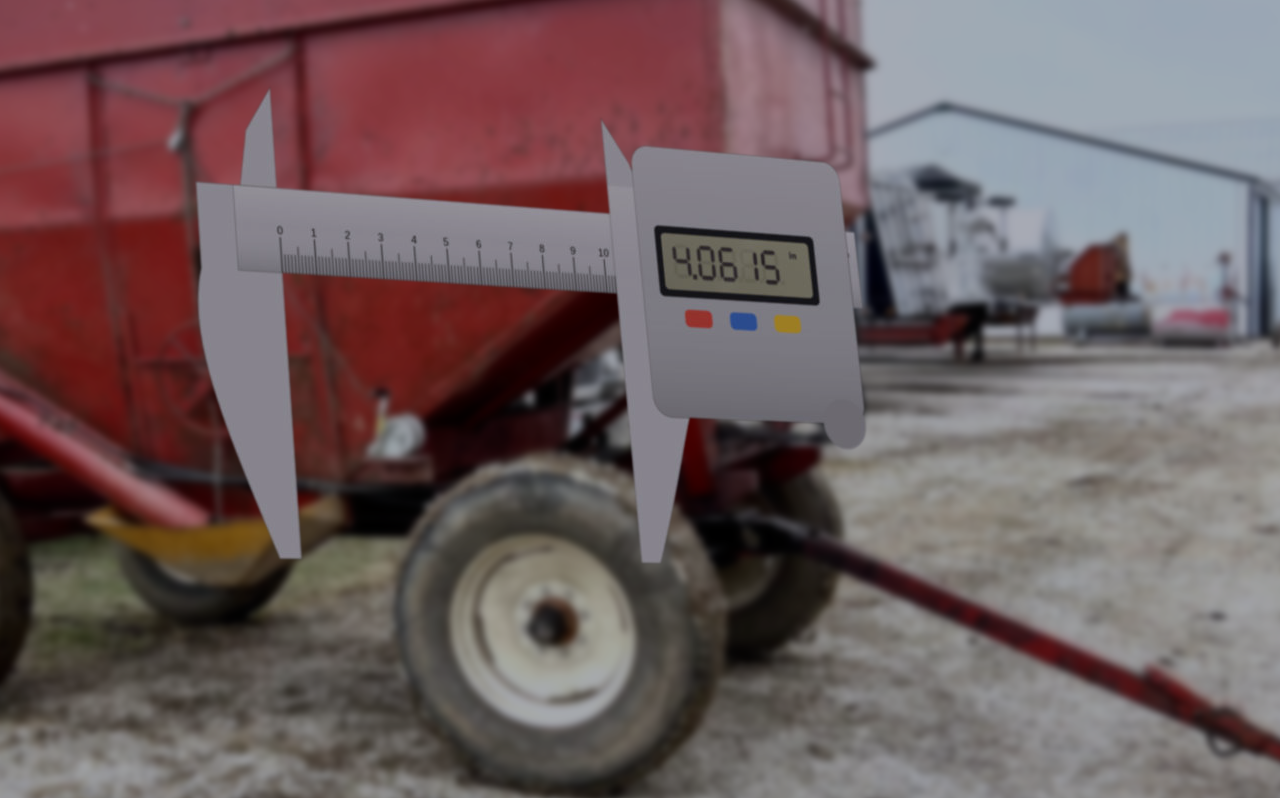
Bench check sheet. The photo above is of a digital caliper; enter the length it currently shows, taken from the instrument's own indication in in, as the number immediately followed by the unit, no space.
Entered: 4.0615in
